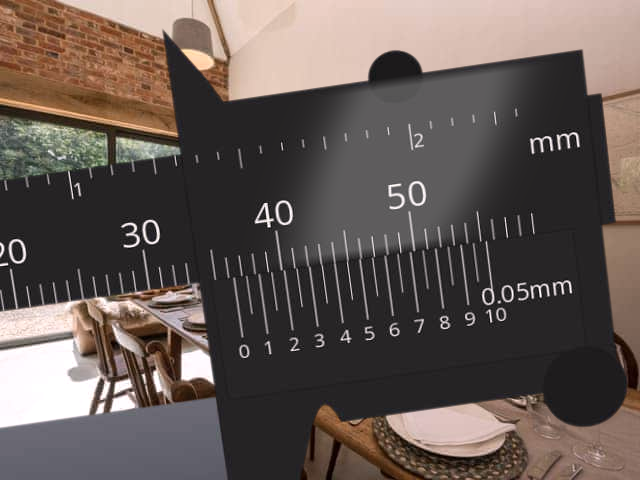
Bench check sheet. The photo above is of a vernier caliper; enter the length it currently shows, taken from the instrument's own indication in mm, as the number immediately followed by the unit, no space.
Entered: 36.4mm
